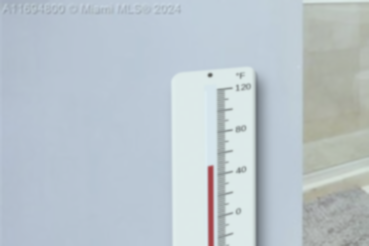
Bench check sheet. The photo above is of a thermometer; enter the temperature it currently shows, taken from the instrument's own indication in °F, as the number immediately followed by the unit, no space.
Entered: 50°F
